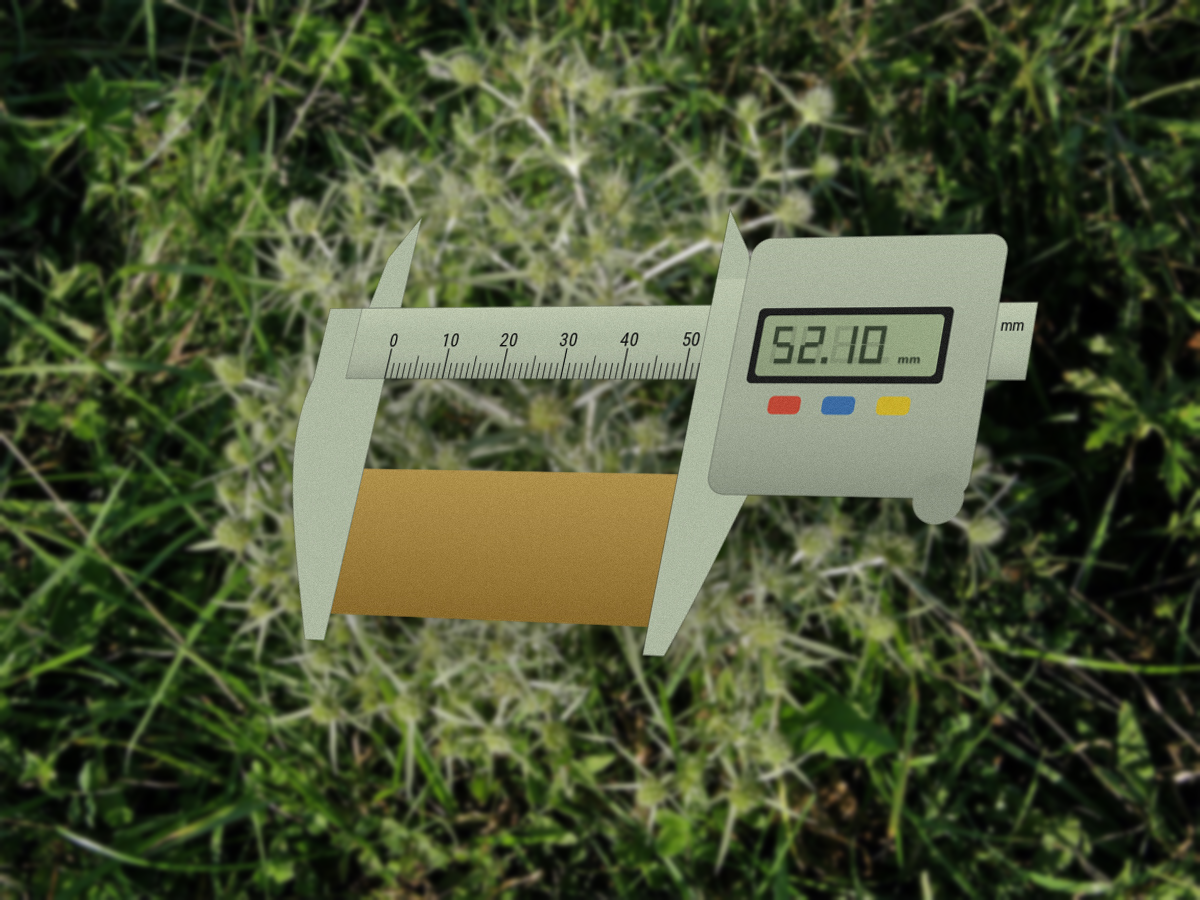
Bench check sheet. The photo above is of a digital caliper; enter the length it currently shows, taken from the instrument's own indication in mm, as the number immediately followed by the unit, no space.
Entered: 52.10mm
